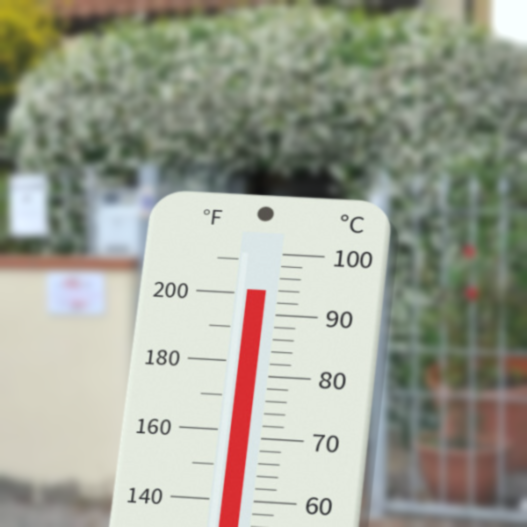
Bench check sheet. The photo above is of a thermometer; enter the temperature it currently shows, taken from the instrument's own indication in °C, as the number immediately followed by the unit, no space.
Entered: 94°C
